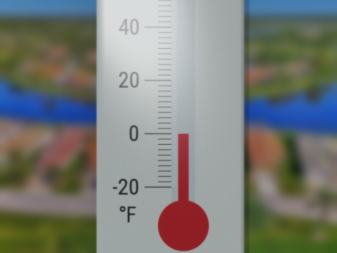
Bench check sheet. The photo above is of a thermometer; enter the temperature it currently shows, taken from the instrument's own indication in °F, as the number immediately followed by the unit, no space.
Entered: 0°F
